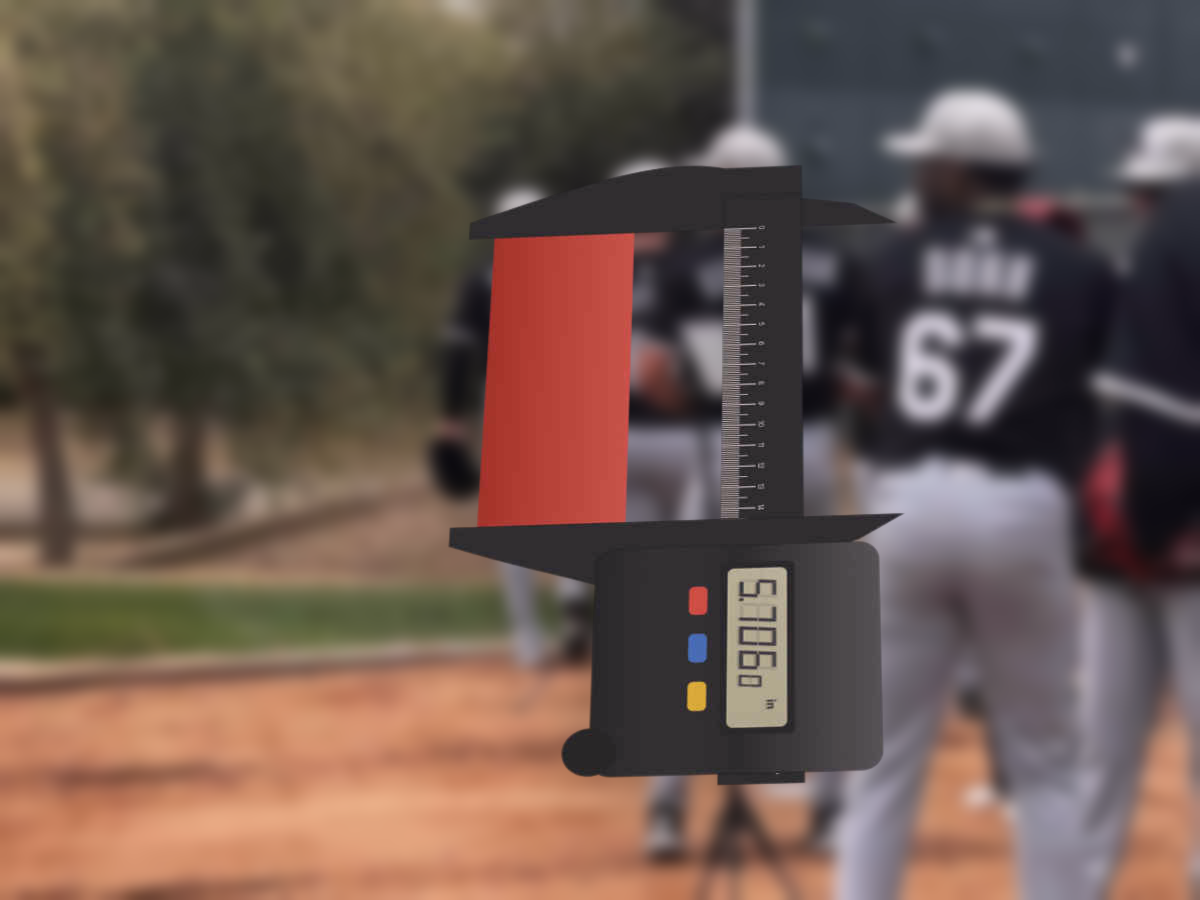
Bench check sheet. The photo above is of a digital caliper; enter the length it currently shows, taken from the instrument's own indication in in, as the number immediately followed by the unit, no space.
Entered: 5.7060in
